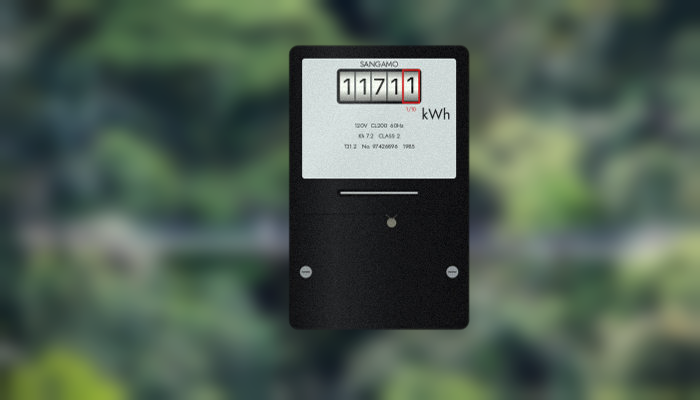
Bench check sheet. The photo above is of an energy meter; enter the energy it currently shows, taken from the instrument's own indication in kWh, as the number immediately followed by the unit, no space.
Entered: 1171.1kWh
